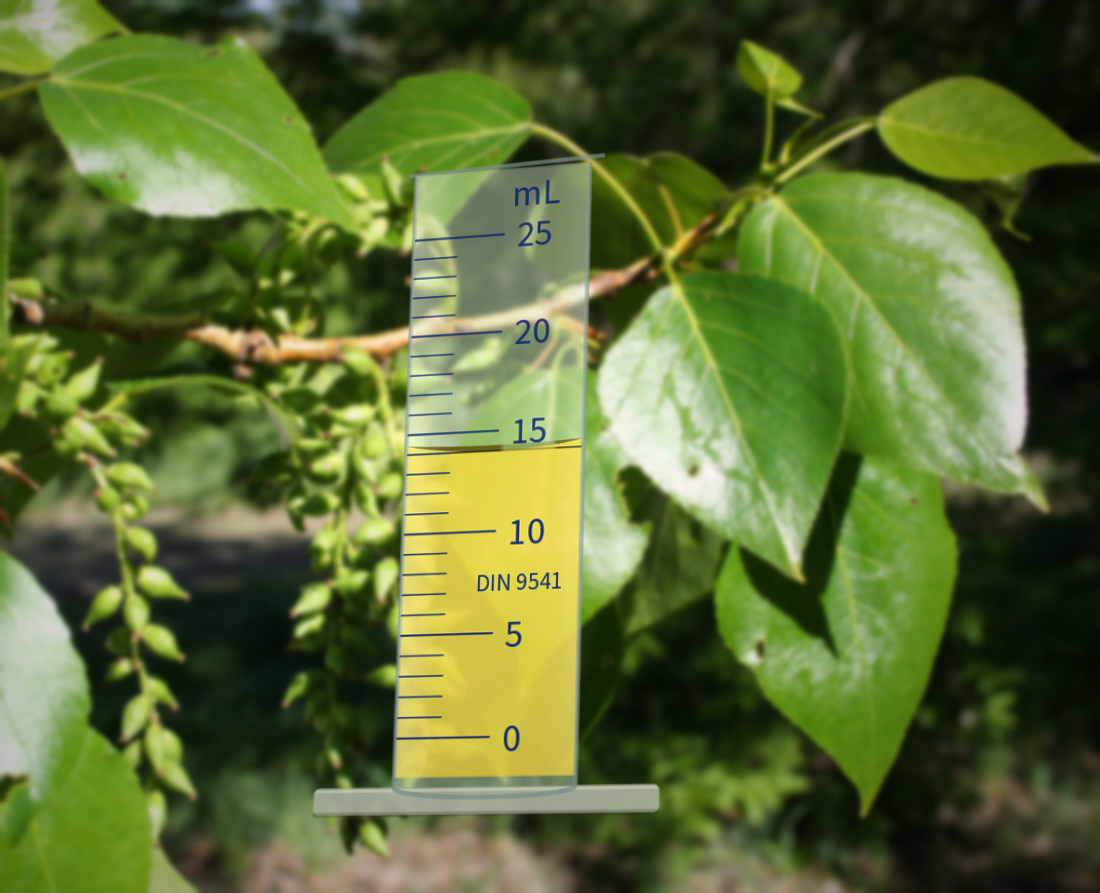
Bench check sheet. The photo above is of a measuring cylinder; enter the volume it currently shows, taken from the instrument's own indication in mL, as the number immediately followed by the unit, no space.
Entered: 14mL
